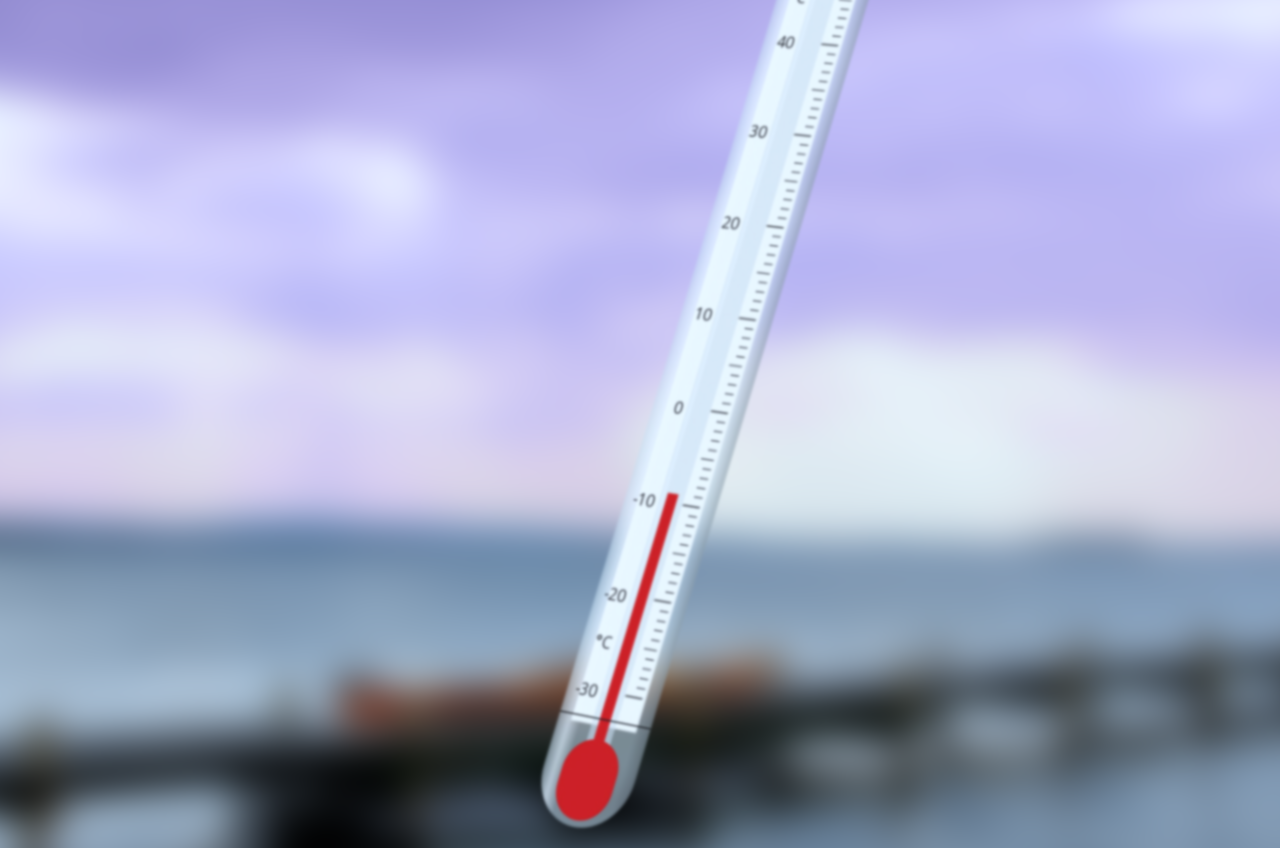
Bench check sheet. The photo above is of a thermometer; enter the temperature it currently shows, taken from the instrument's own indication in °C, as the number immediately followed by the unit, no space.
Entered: -9°C
